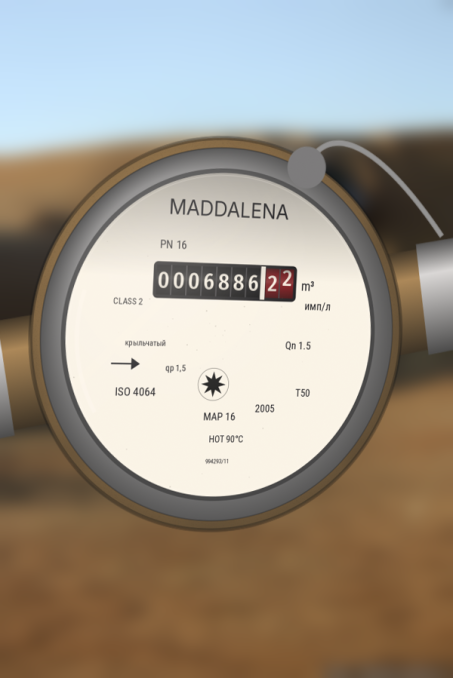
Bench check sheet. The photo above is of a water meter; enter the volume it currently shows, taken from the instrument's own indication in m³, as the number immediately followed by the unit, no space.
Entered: 6886.22m³
